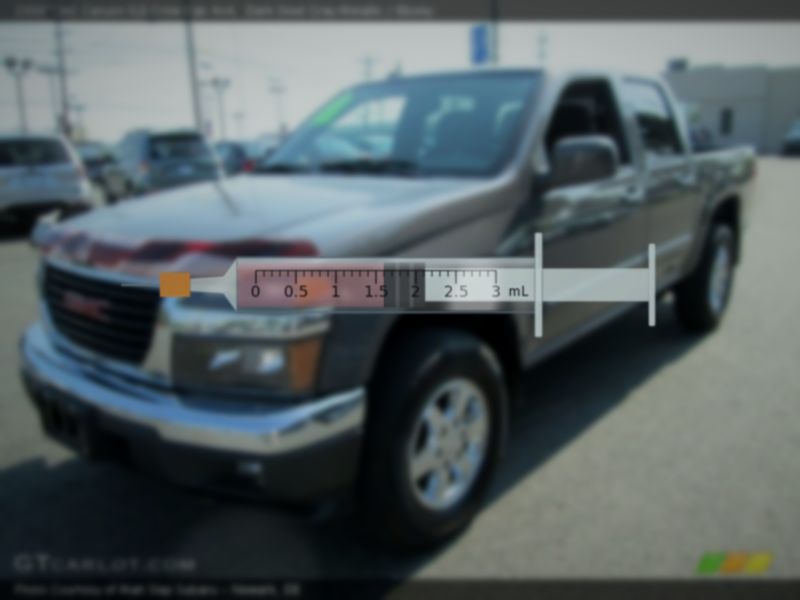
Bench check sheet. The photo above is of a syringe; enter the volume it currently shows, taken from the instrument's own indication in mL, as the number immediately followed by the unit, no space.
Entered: 1.6mL
